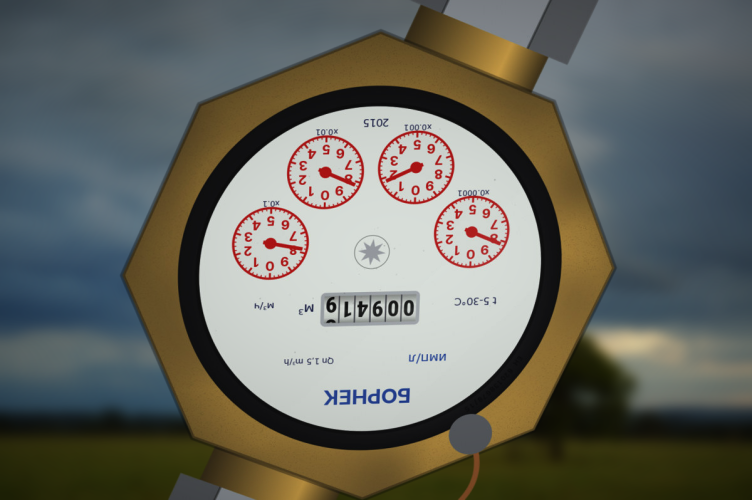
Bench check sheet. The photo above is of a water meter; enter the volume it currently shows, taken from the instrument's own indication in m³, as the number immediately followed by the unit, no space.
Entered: 9418.7818m³
